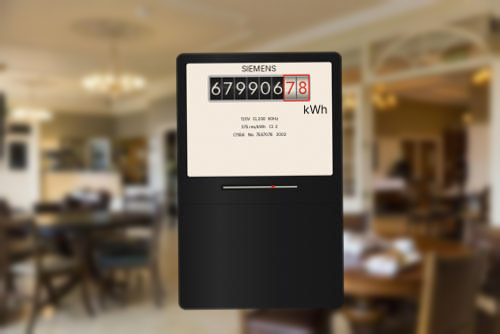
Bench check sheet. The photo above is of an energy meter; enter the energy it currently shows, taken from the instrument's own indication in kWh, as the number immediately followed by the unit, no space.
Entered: 679906.78kWh
